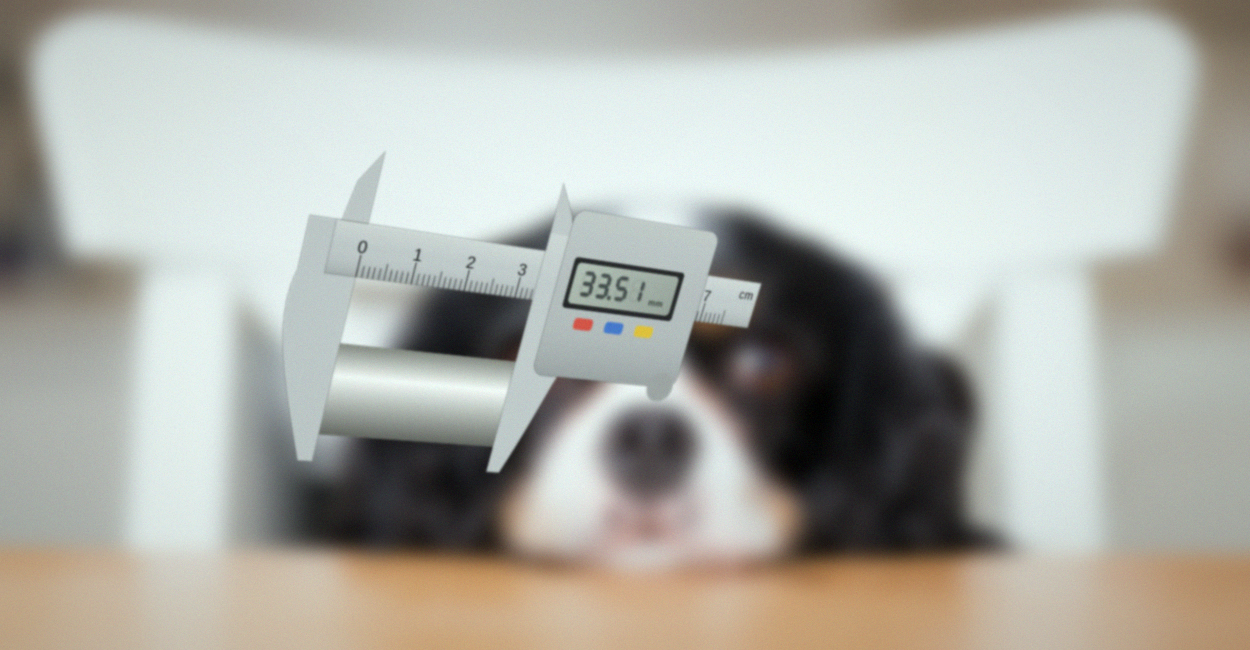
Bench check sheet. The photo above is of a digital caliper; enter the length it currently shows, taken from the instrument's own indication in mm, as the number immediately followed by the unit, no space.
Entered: 33.51mm
